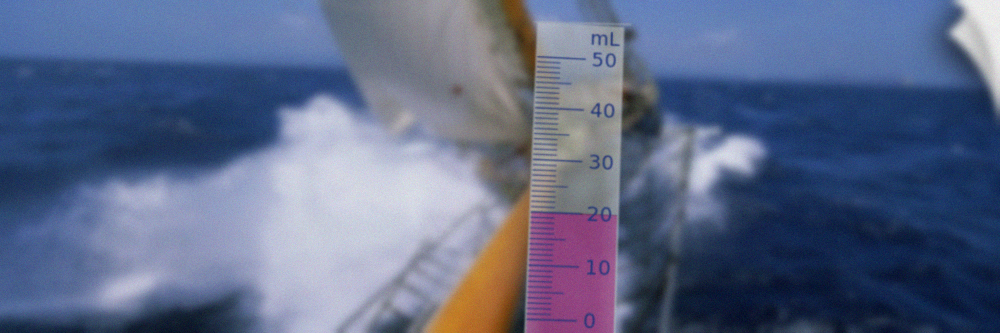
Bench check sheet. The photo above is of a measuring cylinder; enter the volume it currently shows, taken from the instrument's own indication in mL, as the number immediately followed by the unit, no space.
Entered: 20mL
